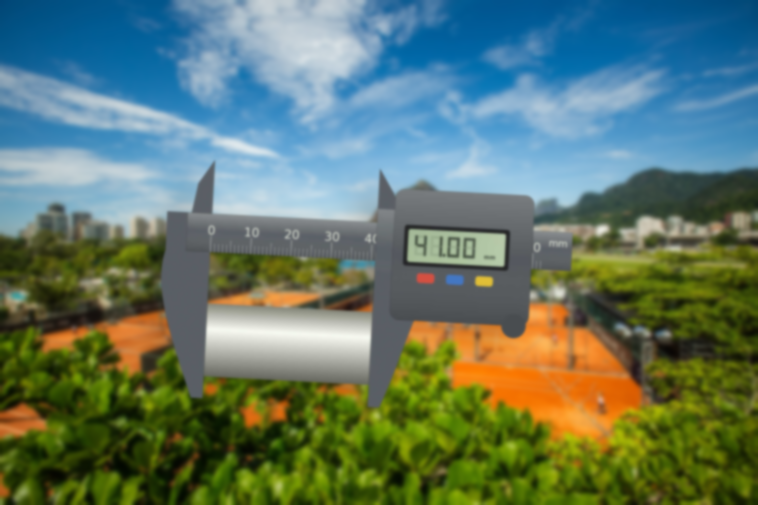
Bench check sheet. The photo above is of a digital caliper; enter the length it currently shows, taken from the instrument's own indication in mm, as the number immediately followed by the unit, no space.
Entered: 41.00mm
